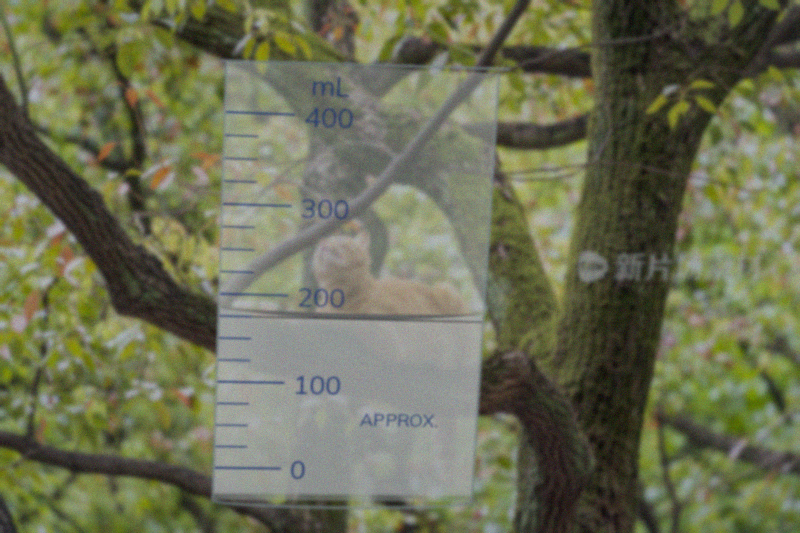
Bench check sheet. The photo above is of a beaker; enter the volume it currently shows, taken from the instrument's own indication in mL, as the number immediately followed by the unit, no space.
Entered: 175mL
